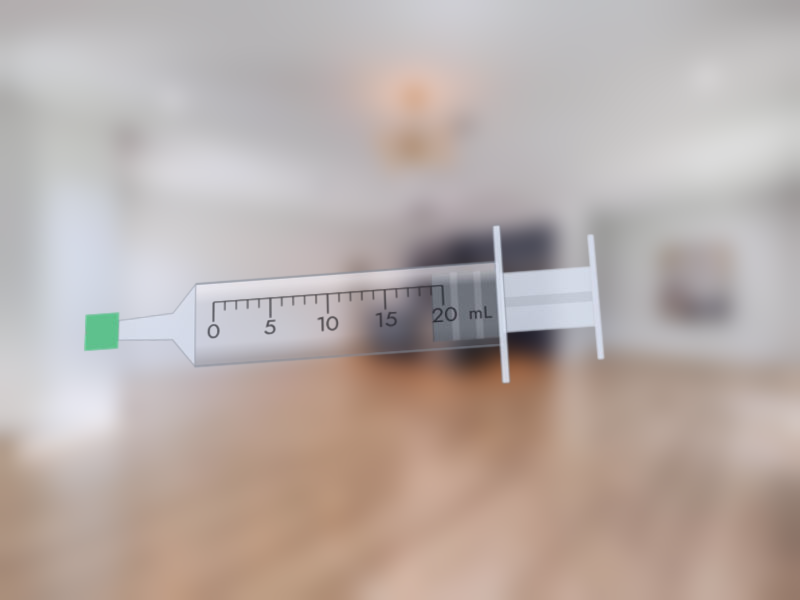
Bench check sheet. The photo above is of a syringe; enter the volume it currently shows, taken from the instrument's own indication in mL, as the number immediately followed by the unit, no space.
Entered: 19mL
